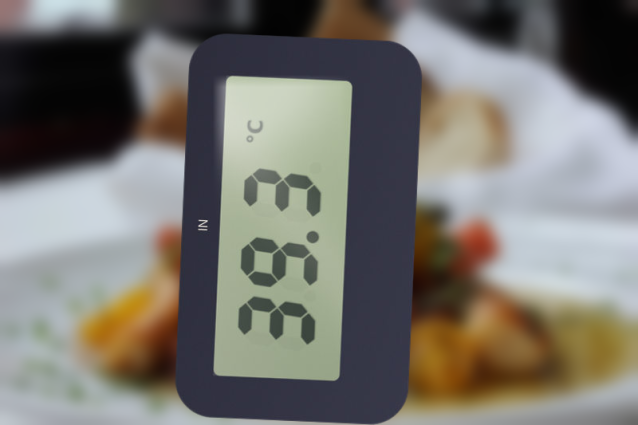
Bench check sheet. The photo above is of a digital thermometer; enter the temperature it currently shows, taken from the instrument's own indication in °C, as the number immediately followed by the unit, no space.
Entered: 39.3°C
